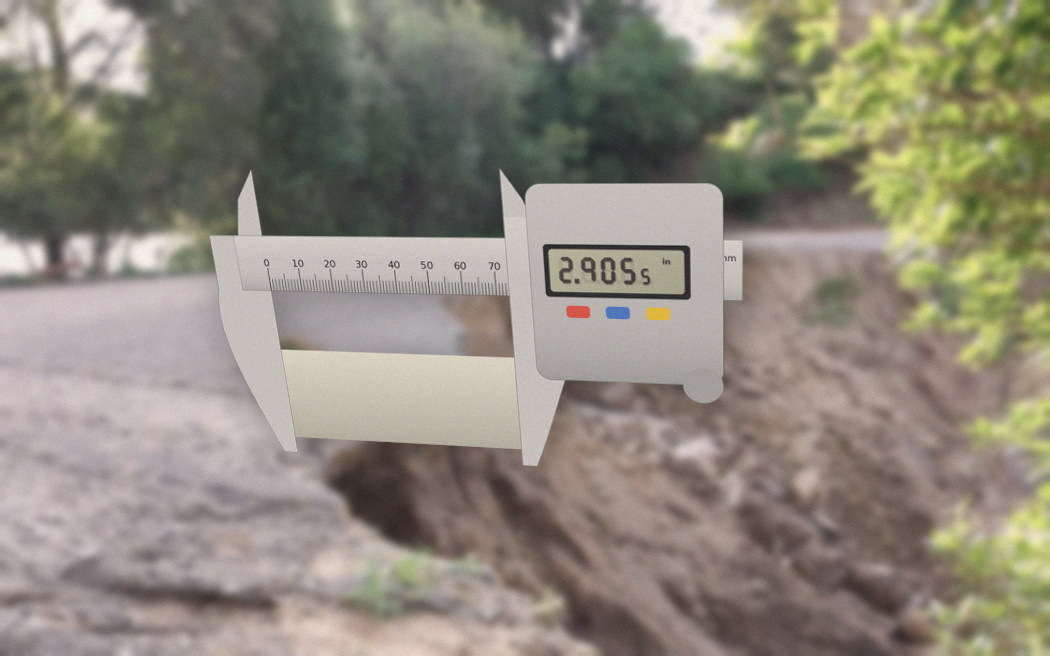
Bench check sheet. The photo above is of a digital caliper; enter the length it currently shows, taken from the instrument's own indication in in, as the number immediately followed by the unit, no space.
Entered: 2.9055in
